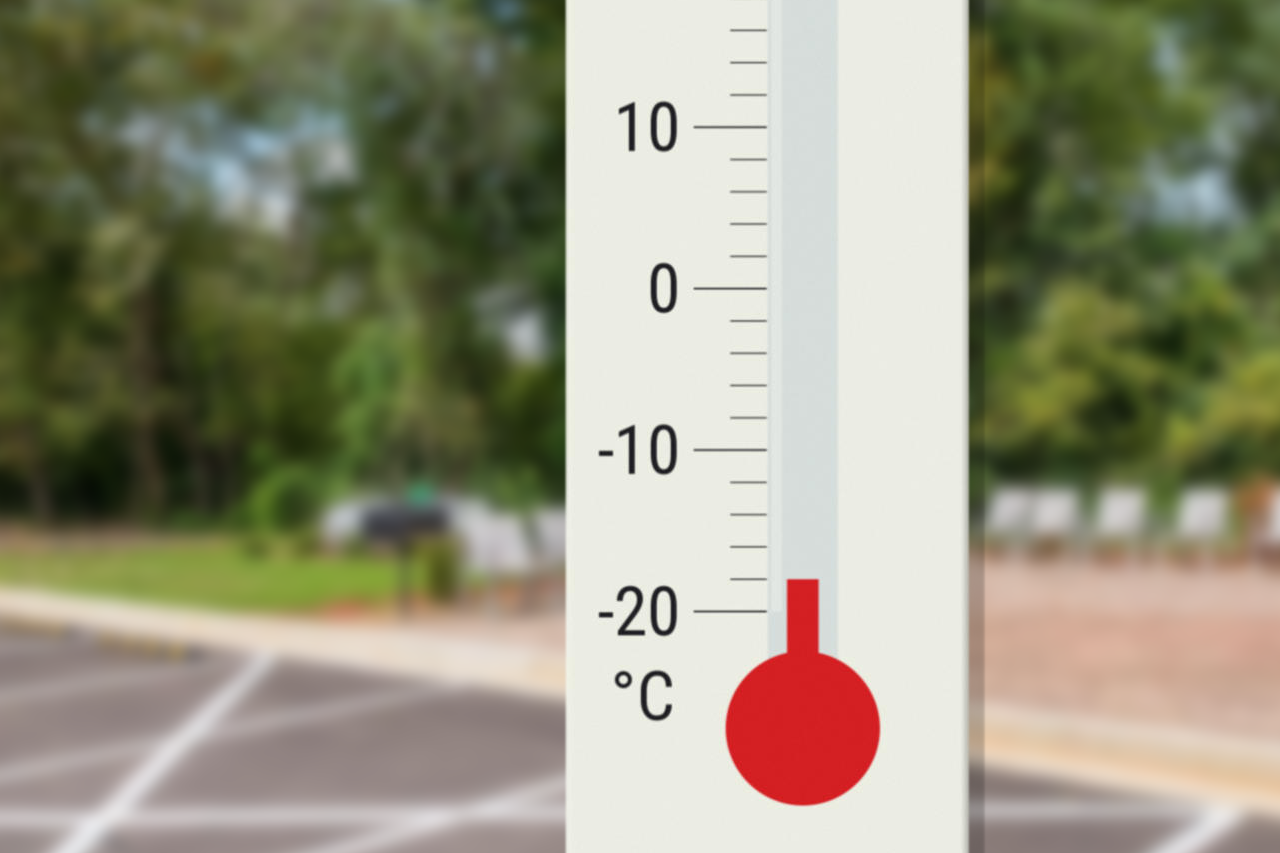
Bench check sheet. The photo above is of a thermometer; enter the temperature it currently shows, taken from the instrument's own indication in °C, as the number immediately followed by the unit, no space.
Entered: -18°C
